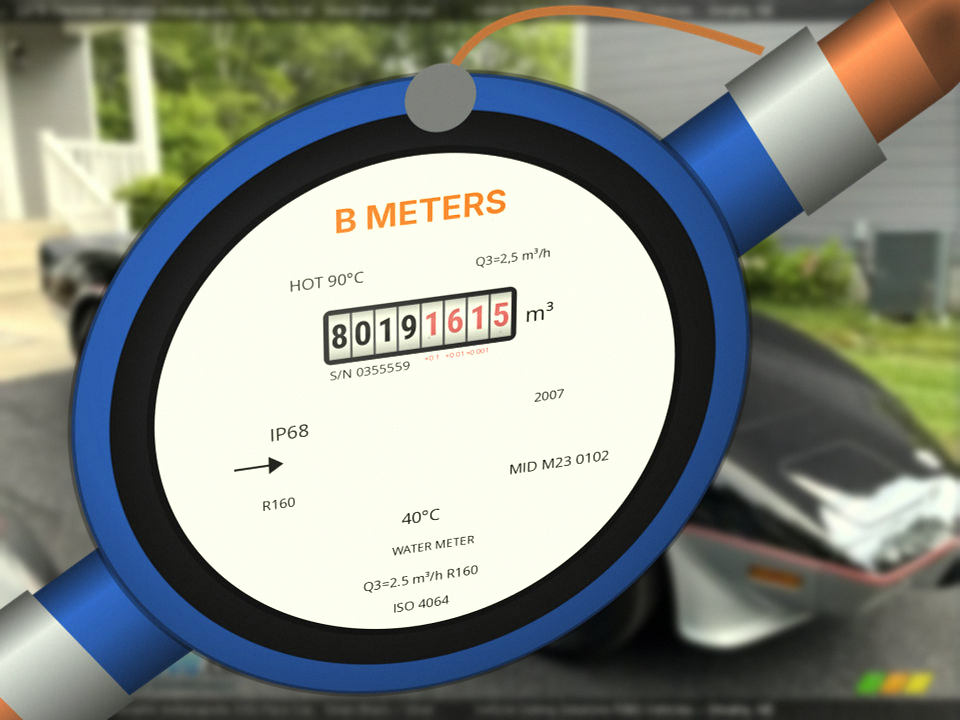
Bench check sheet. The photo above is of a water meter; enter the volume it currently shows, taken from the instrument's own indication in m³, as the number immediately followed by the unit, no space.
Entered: 8019.1615m³
